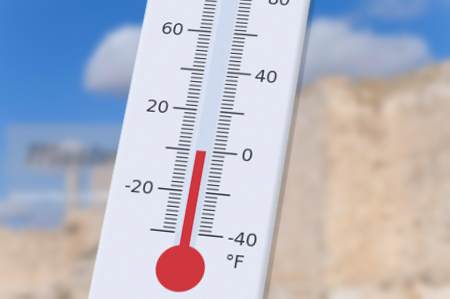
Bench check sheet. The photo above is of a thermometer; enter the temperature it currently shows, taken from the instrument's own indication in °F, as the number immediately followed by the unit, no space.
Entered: 0°F
